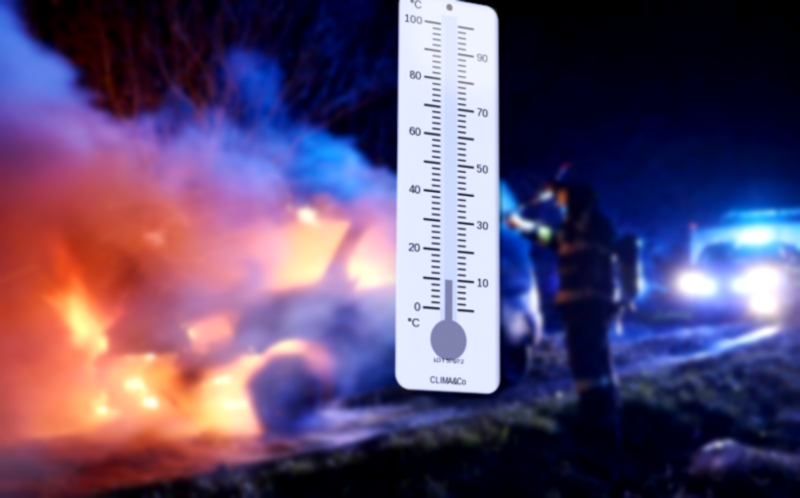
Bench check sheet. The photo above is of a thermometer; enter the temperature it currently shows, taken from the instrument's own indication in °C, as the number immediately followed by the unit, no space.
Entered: 10°C
